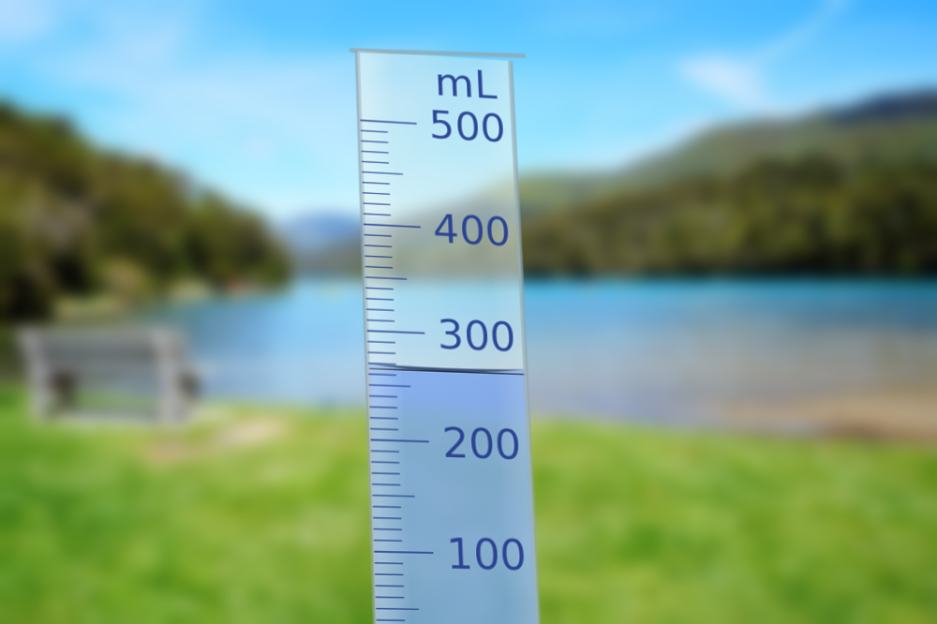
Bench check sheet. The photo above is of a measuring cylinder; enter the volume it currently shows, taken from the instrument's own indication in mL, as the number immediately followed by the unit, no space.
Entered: 265mL
